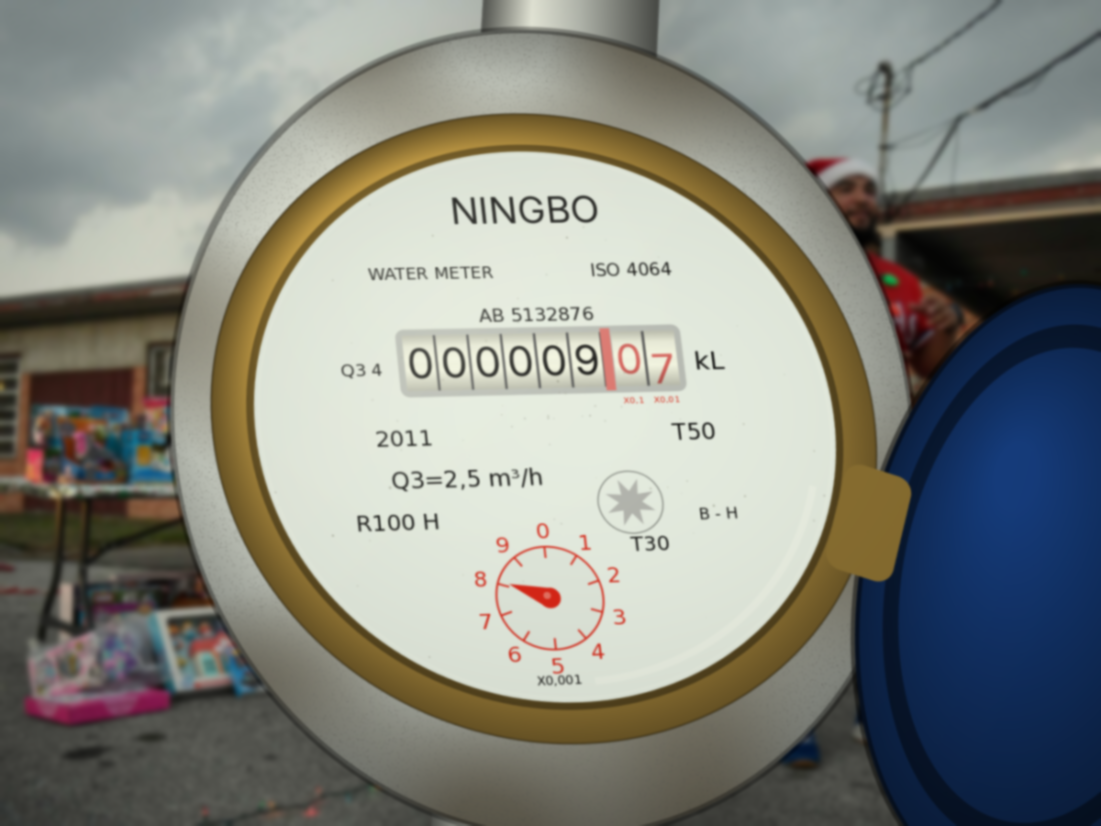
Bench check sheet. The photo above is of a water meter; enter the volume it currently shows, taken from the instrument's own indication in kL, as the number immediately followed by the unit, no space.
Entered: 9.068kL
